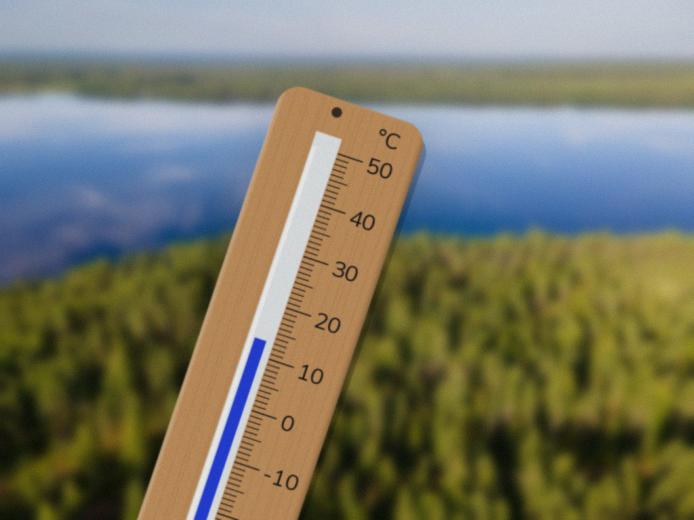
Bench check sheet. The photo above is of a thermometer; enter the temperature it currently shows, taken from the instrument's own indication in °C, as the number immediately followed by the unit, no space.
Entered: 13°C
